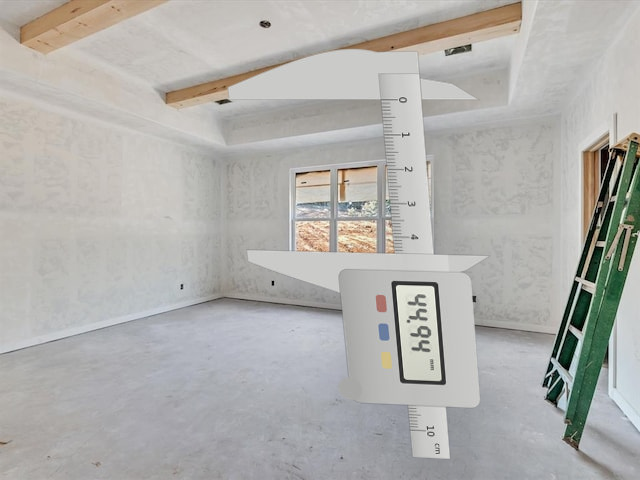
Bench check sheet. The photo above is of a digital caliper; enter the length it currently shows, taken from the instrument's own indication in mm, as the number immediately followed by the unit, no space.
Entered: 44.94mm
